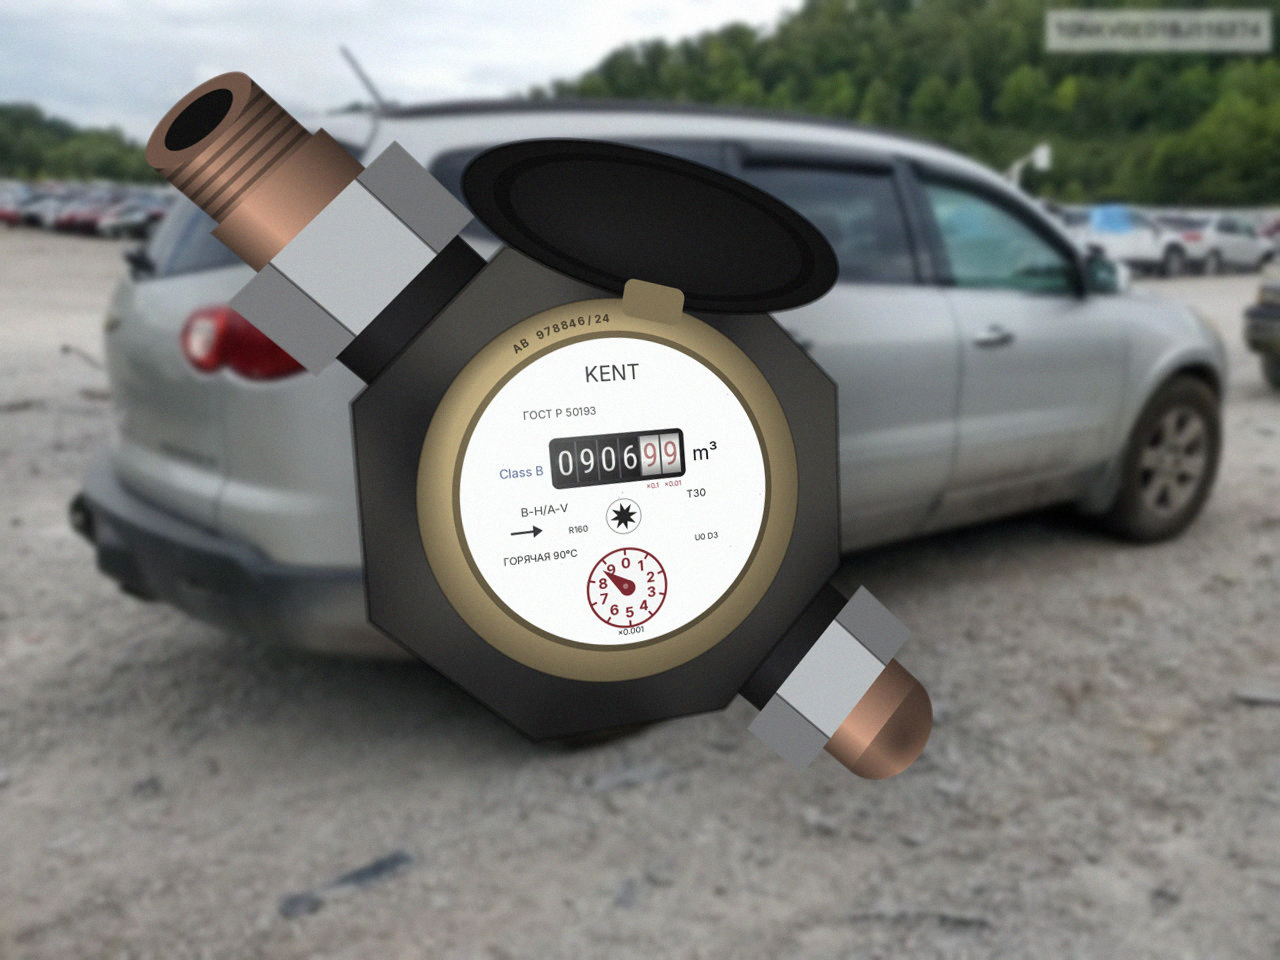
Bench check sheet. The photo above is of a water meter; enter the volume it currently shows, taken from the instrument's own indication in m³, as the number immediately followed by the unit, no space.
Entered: 906.998m³
